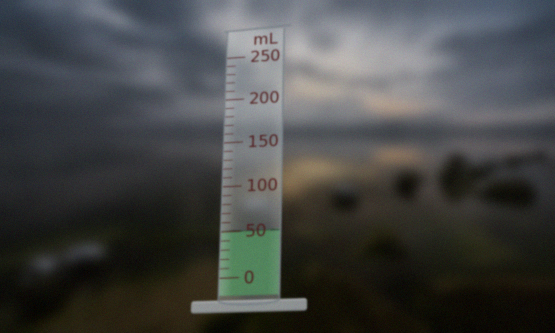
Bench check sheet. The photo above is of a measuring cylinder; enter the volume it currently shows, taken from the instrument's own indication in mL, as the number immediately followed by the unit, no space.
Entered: 50mL
